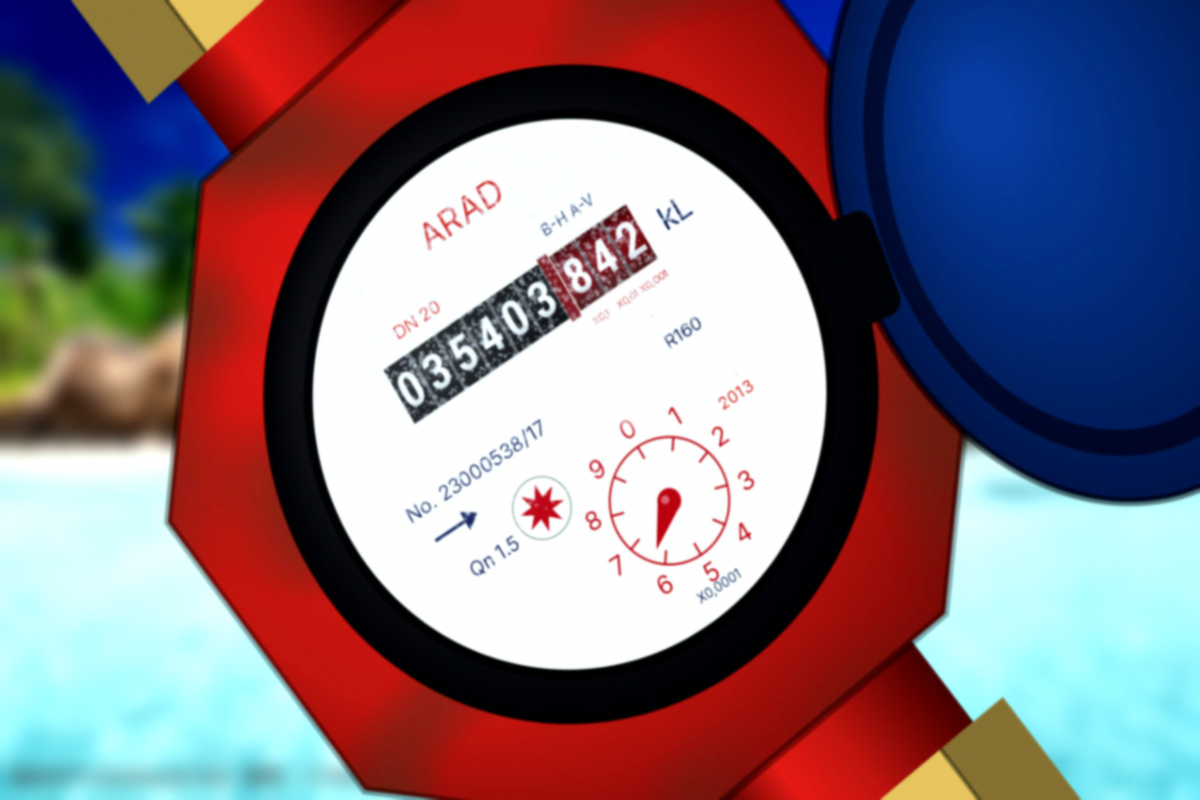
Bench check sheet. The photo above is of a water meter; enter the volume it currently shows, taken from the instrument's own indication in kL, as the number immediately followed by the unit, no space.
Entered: 35403.8426kL
